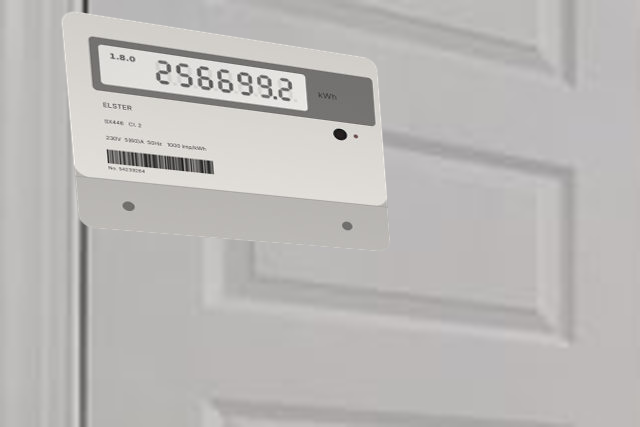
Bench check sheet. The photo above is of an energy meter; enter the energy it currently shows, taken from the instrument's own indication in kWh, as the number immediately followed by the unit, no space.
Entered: 256699.2kWh
